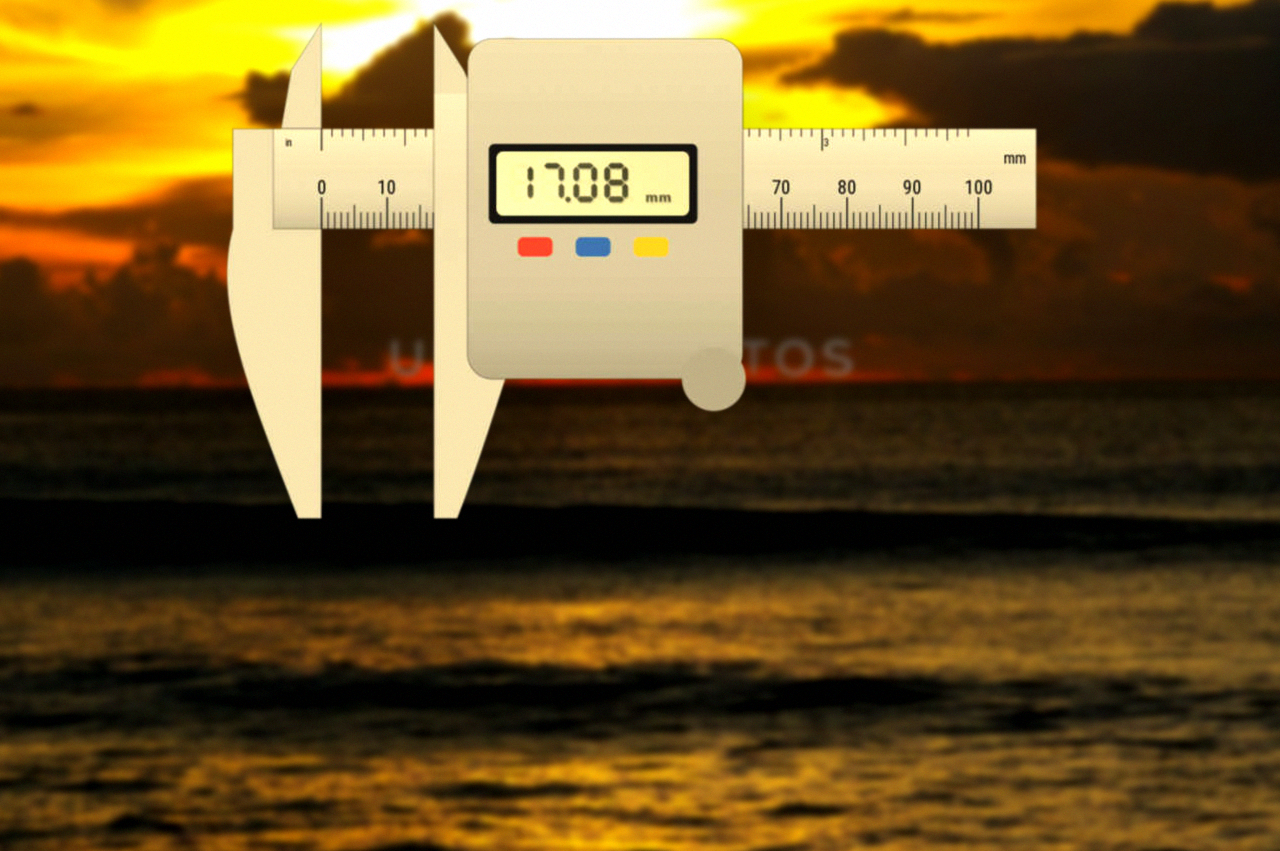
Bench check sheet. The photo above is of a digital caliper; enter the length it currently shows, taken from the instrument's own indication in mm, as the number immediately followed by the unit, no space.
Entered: 17.08mm
